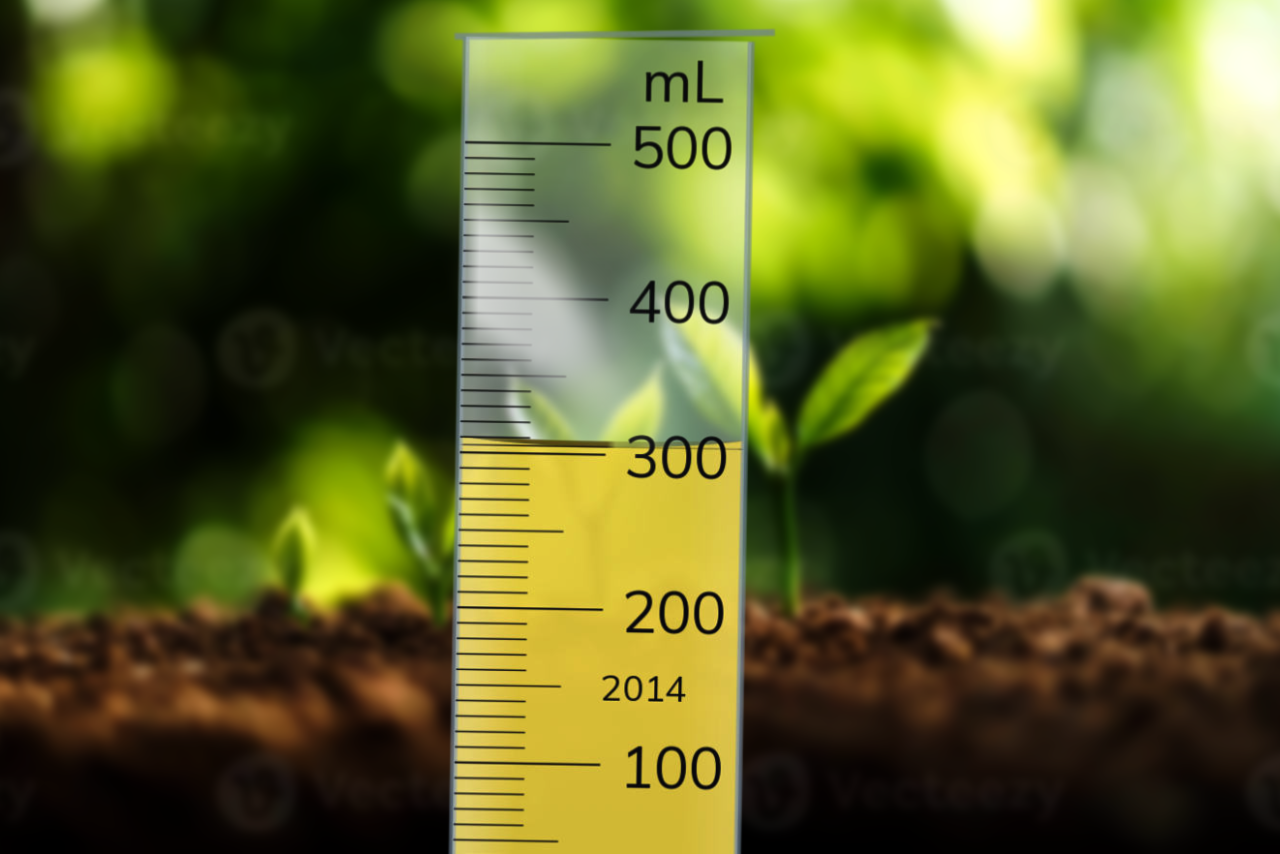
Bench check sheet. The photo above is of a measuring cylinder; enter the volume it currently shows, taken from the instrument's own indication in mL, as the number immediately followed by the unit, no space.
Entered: 305mL
